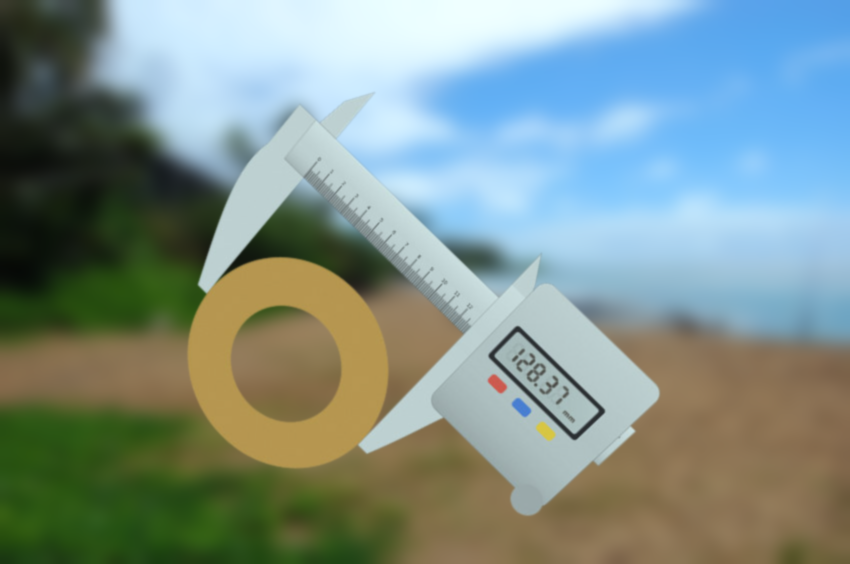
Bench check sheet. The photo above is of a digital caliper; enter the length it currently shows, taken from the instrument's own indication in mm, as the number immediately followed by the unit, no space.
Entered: 128.37mm
